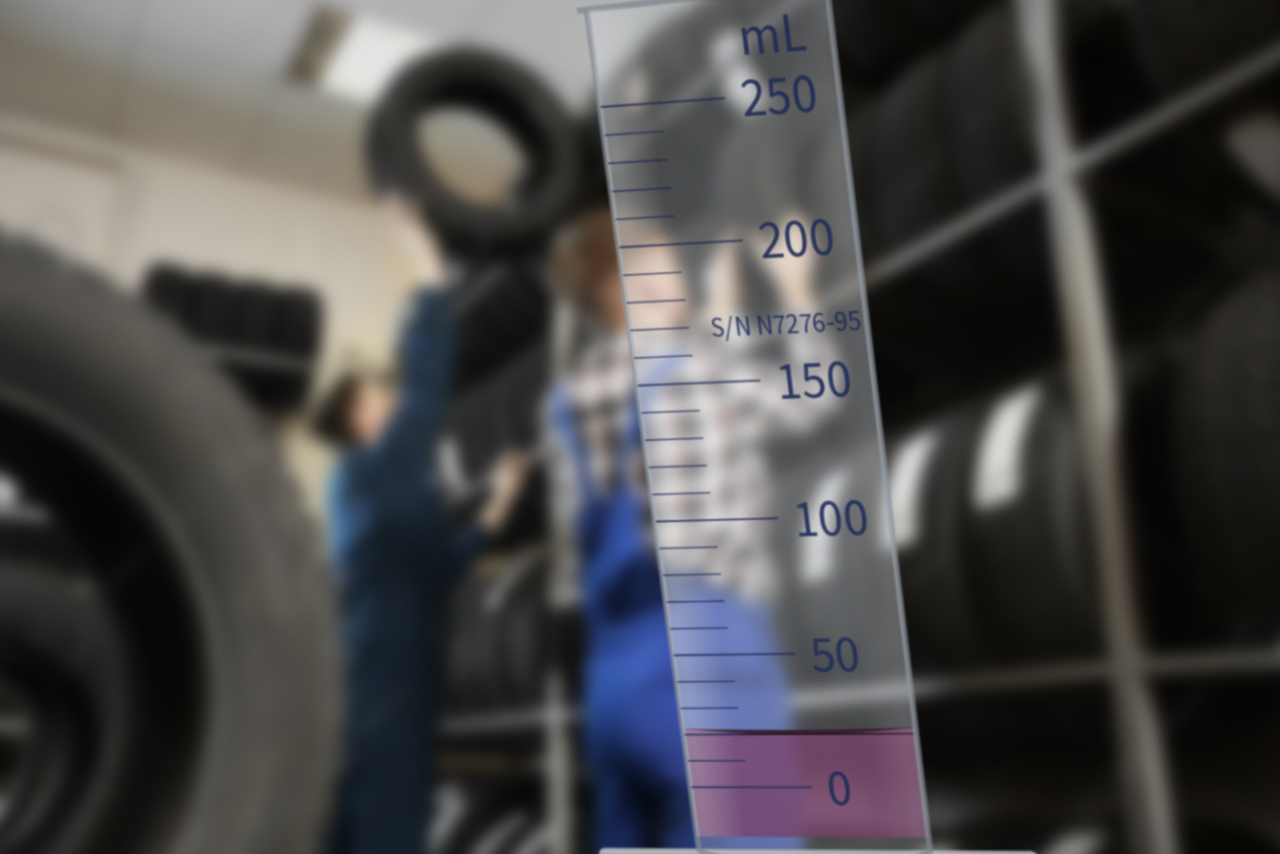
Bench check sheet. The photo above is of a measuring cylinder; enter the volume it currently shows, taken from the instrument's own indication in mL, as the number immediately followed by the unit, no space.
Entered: 20mL
